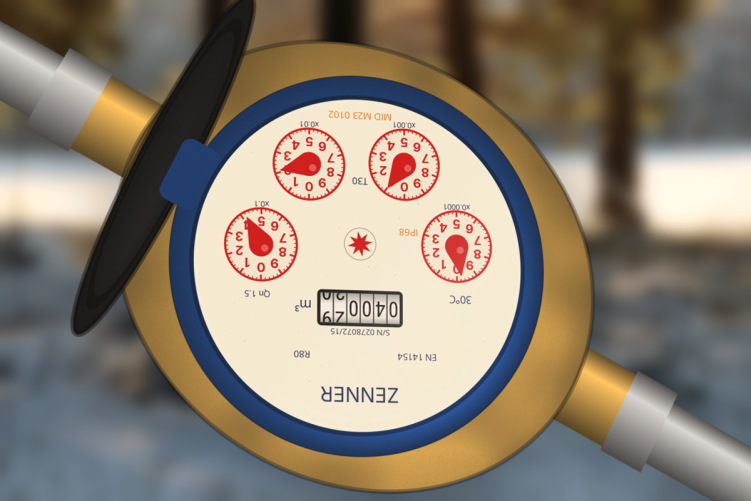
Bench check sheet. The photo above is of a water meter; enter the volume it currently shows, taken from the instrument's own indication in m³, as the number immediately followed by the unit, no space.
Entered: 40029.4209m³
